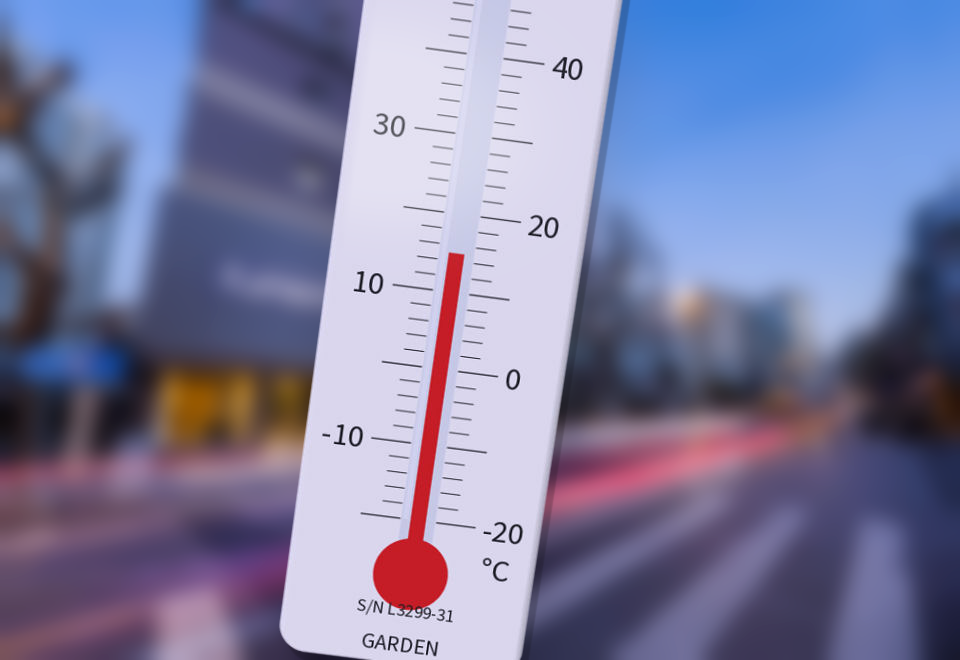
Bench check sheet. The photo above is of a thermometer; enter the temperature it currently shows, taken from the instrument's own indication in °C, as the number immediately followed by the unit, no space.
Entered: 15°C
